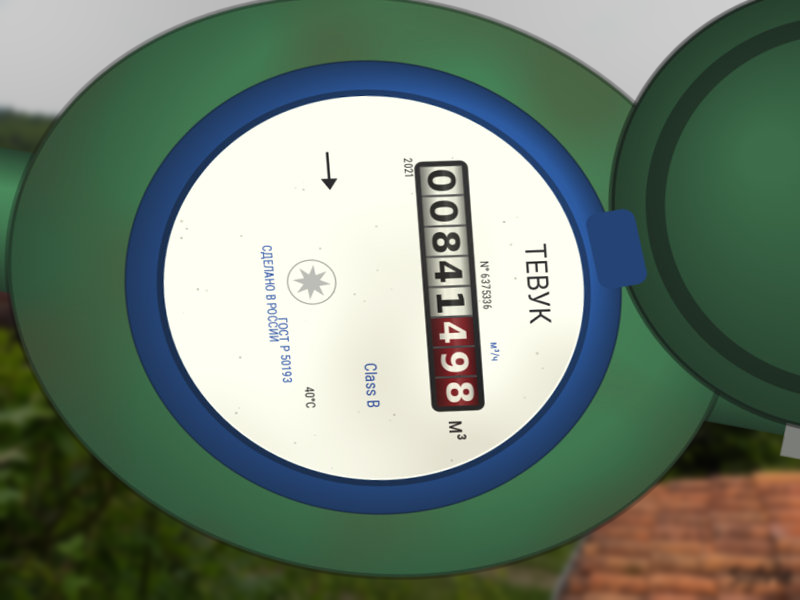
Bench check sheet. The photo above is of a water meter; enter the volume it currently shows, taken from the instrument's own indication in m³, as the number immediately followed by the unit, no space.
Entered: 841.498m³
